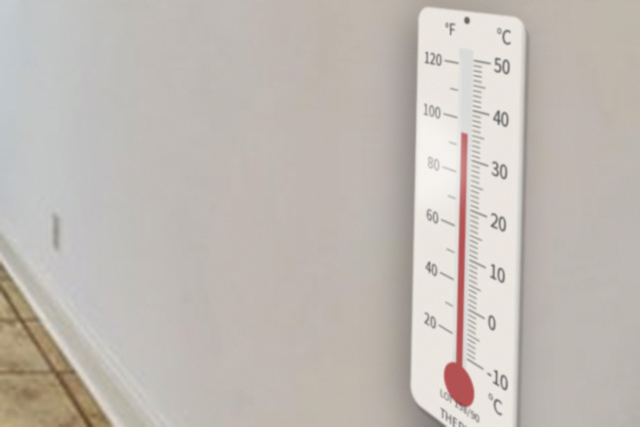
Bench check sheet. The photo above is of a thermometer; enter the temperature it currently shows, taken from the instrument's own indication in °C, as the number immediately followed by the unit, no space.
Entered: 35°C
